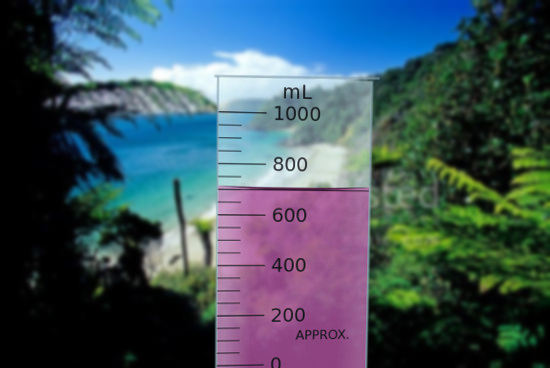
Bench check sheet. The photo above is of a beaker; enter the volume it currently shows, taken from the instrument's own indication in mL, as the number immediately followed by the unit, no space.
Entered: 700mL
